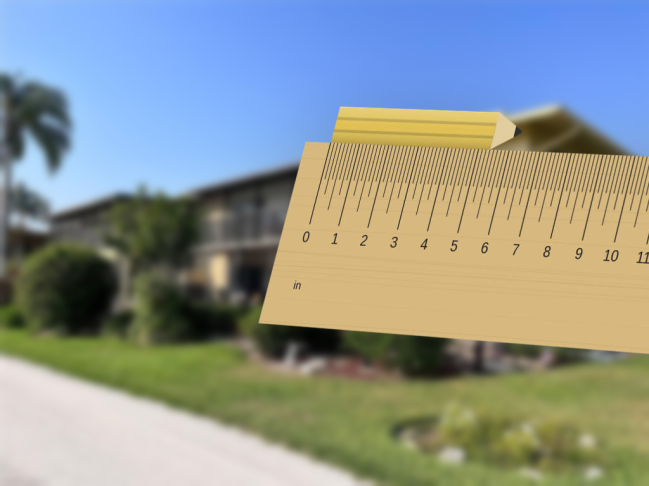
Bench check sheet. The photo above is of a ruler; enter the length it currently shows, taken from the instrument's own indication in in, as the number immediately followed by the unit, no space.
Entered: 6.25in
